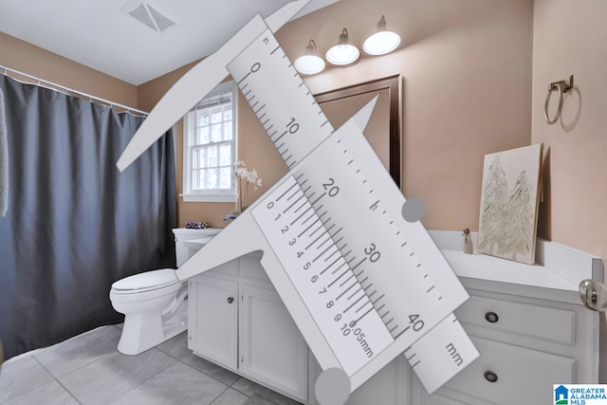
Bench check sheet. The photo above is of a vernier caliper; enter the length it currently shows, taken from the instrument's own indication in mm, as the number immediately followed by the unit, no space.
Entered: 16.4mm
